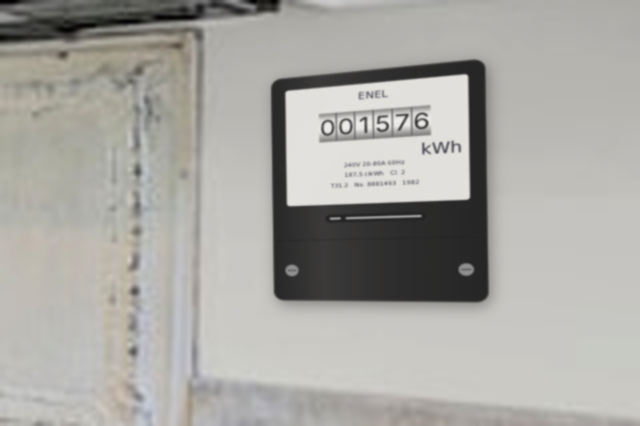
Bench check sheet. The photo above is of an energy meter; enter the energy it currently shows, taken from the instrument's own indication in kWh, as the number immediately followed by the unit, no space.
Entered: 1576kWh
